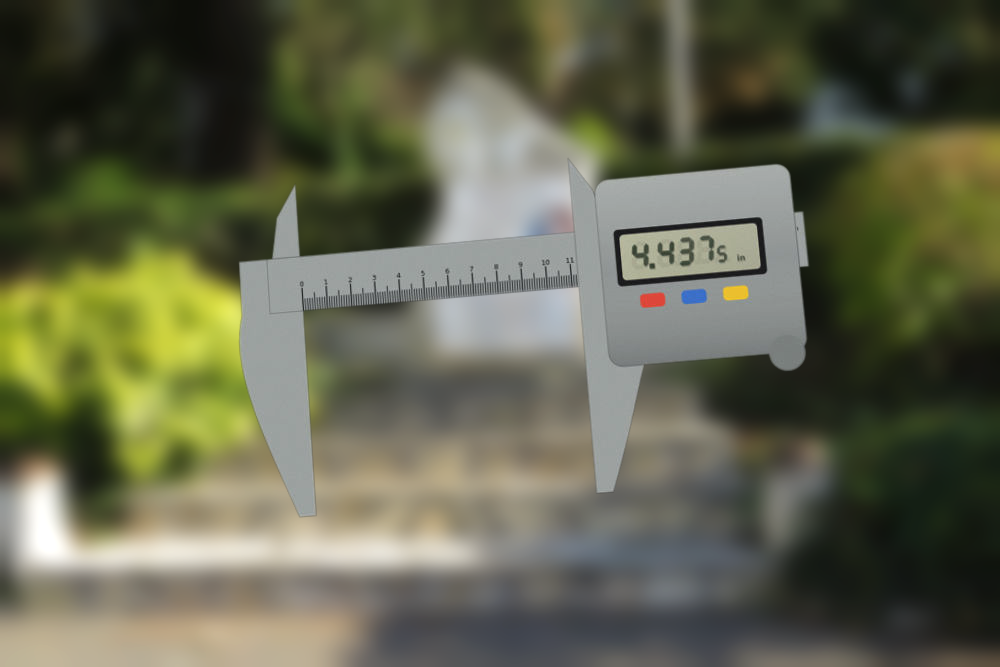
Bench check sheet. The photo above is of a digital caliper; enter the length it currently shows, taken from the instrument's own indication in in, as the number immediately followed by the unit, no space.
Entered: 4.4375in
